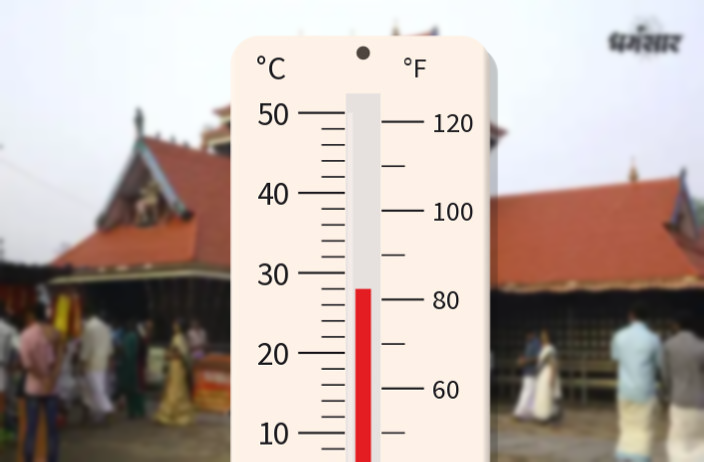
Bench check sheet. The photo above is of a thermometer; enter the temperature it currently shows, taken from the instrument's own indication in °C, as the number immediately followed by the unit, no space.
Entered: 28°C
